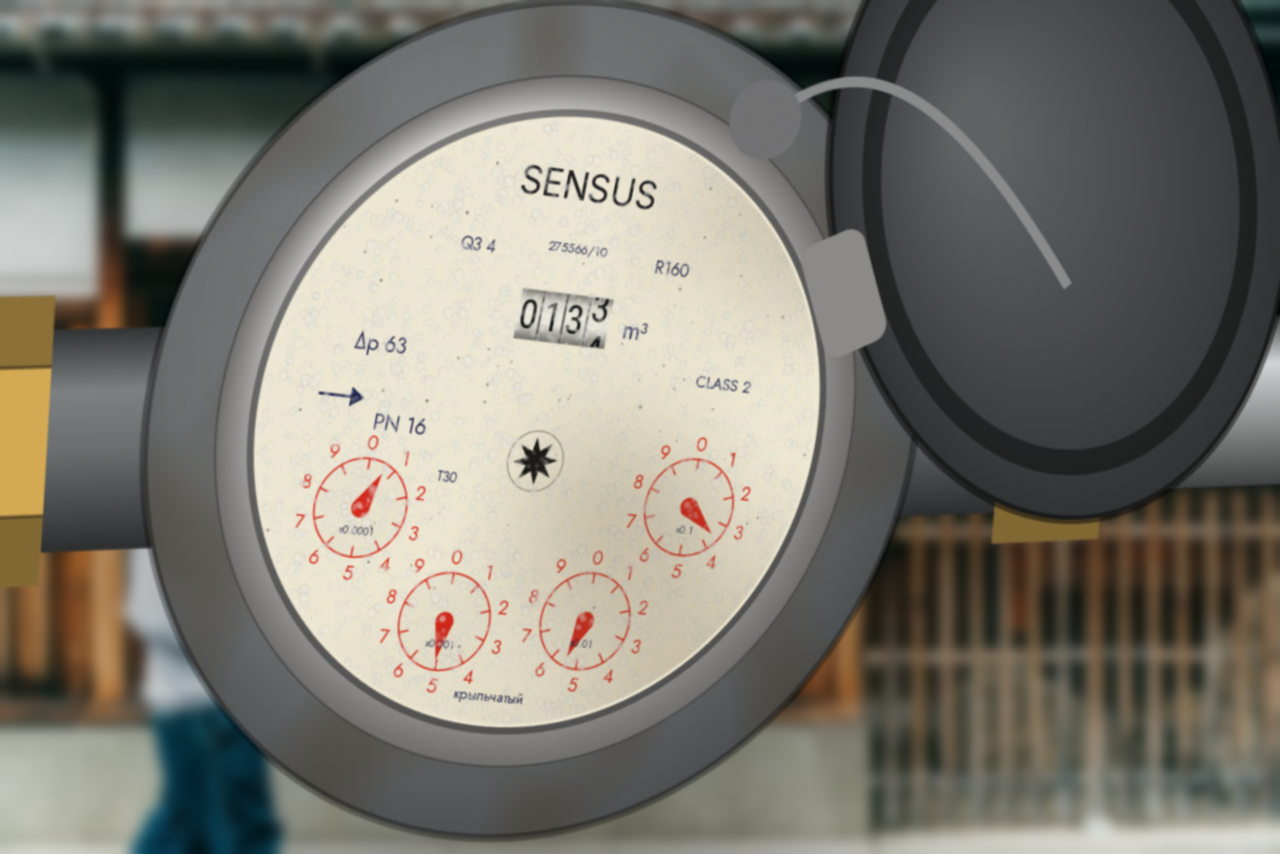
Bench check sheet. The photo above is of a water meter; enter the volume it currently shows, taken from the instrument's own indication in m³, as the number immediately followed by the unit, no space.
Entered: 133.3550m³
